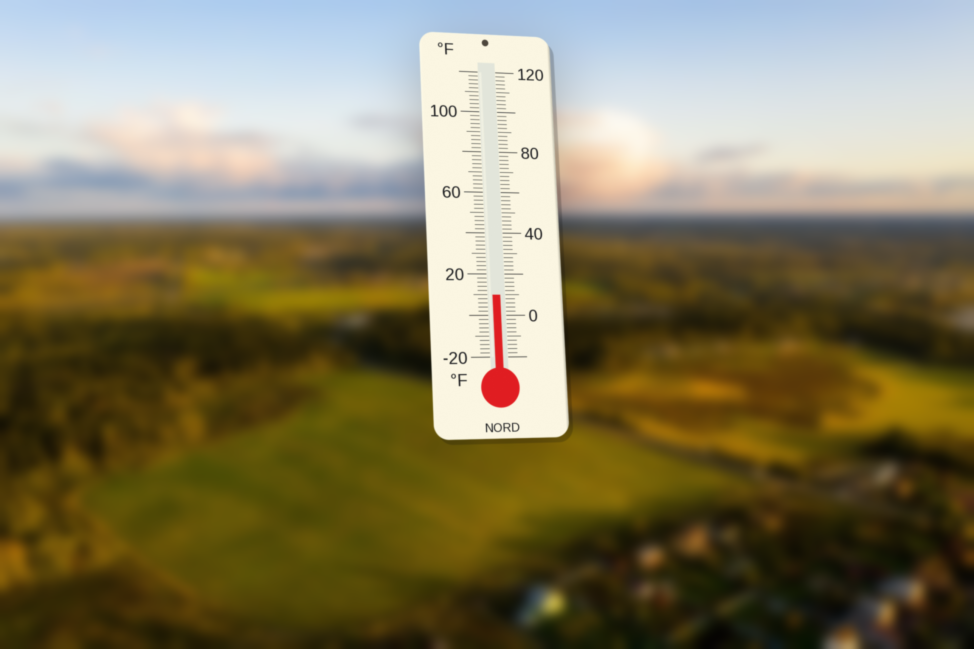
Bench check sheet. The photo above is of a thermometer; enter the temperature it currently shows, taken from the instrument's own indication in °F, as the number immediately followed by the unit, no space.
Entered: 10°F
